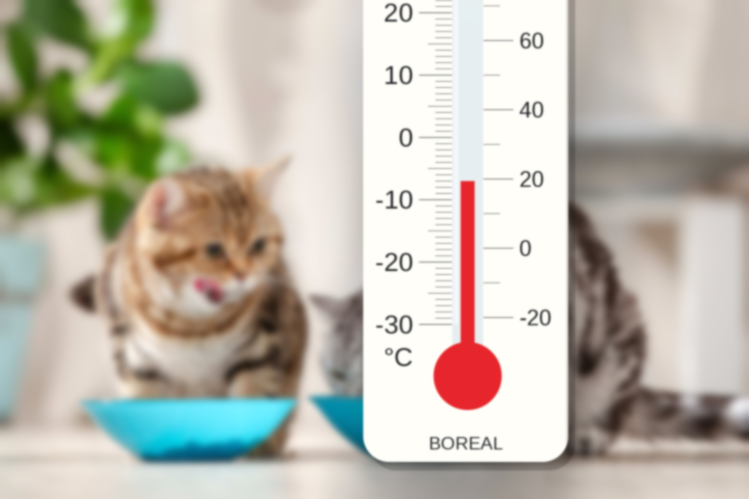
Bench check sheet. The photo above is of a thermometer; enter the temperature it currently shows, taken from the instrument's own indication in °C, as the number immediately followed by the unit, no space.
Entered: -7°C
